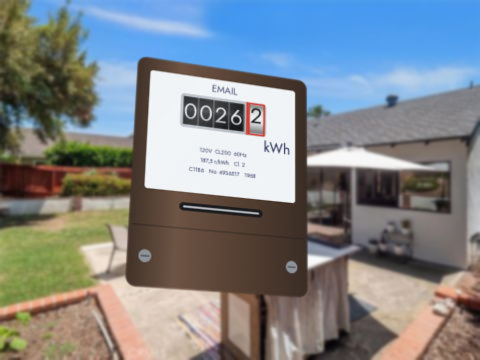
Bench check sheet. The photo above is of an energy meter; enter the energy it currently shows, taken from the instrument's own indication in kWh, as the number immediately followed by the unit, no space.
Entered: 26.2kWh
